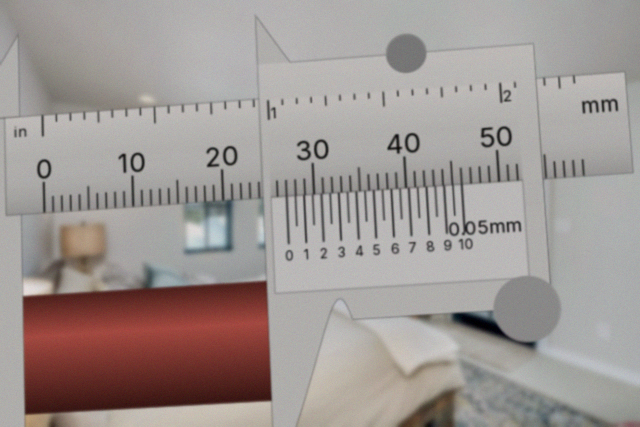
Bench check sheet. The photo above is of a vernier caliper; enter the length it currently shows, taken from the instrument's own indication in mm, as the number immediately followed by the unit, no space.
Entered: 27.0mm
